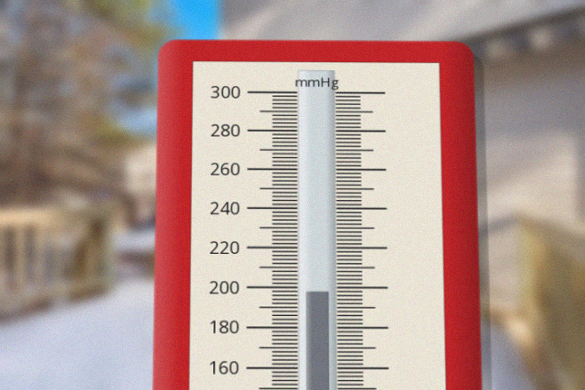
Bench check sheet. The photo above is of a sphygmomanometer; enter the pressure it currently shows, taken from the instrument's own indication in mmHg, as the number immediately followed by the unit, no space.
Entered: 198mmHg
